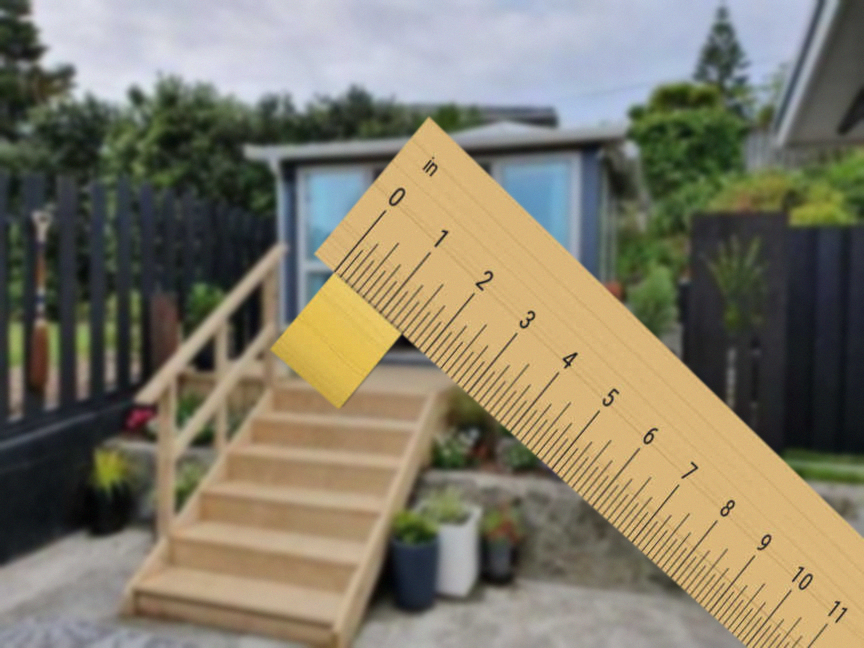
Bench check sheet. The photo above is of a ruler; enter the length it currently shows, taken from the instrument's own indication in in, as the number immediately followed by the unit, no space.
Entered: 1.5in
